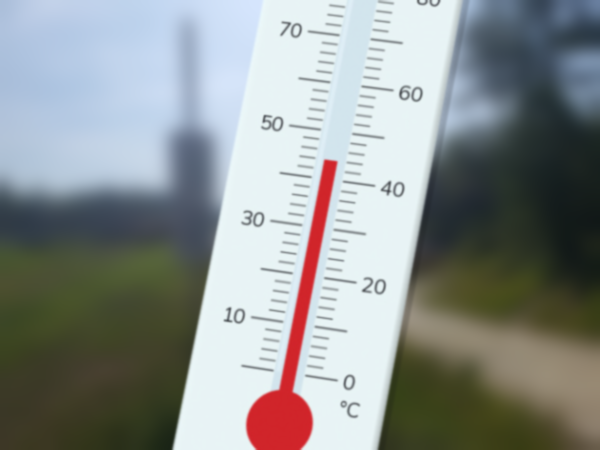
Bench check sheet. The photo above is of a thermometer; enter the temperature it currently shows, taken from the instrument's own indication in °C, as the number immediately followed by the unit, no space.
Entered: 44°C
